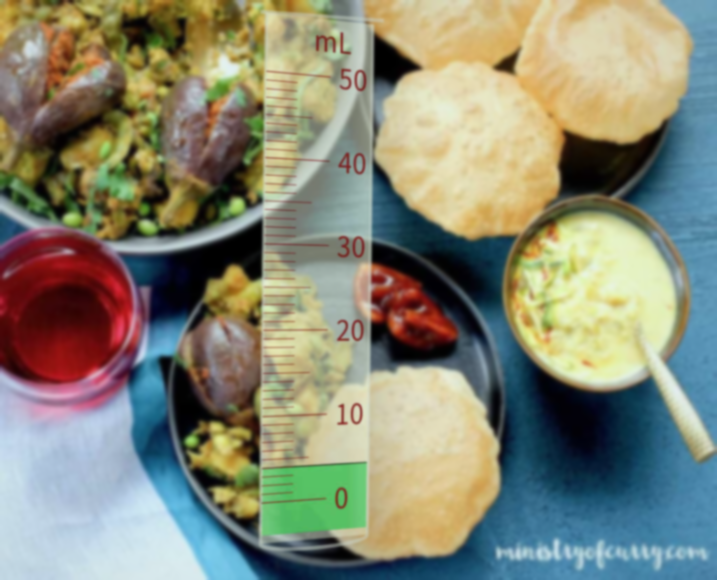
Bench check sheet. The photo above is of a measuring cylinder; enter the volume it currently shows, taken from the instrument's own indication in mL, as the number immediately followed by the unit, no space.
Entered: 4mL
